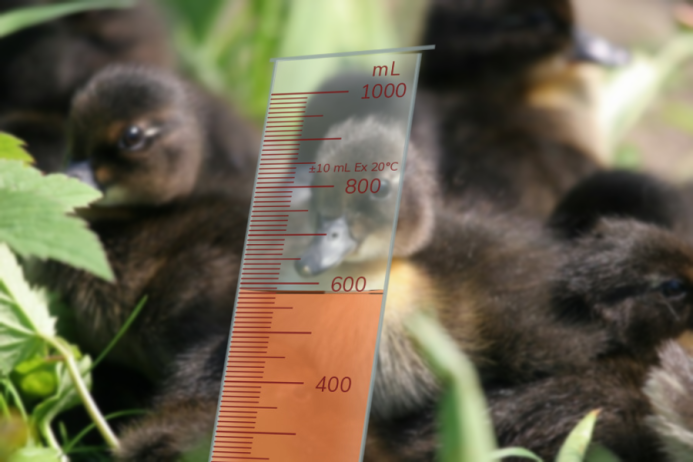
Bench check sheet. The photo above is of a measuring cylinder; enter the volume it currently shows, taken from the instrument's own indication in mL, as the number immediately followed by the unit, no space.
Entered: 580mL
